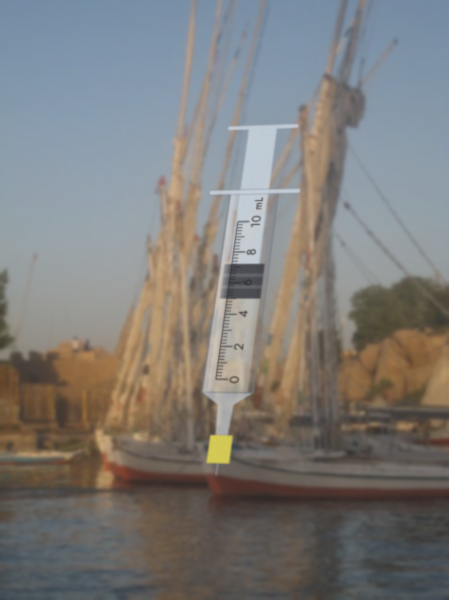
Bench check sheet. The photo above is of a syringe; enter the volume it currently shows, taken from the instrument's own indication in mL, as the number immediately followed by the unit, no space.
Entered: 5mL
